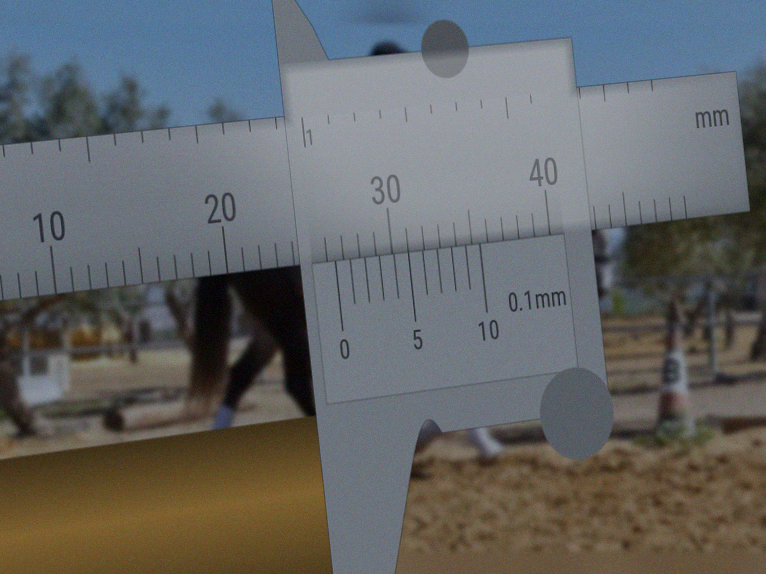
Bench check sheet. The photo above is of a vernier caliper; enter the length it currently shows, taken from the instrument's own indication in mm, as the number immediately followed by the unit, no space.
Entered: 26.5mm
